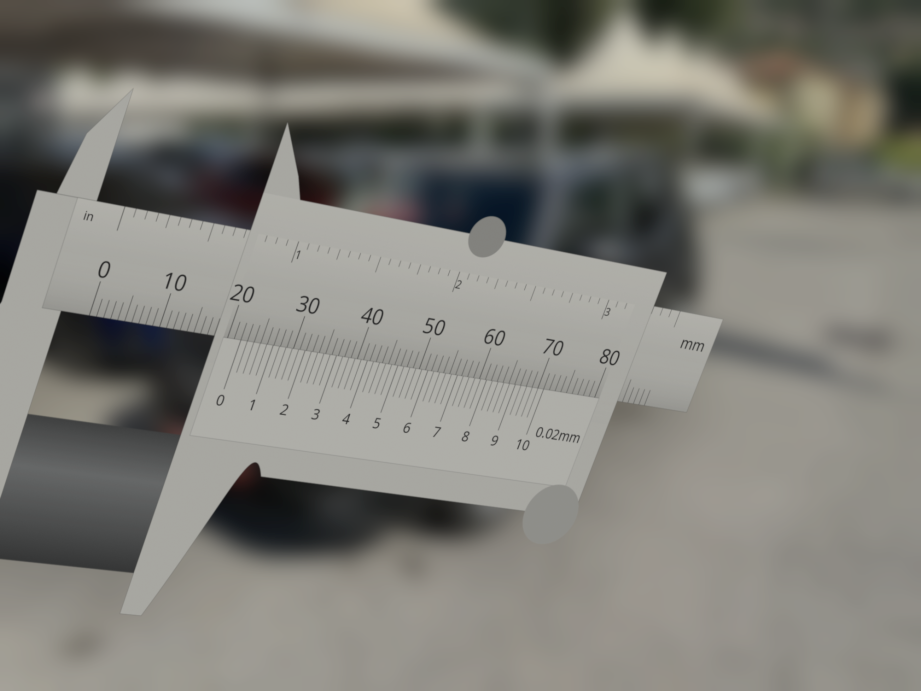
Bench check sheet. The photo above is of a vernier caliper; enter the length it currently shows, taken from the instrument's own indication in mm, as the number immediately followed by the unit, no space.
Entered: 22.0mm
